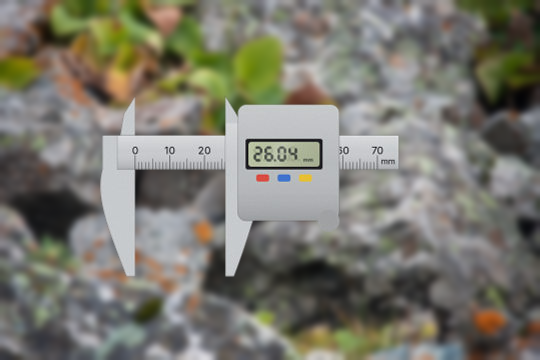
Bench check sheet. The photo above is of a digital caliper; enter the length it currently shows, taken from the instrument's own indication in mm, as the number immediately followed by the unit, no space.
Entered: 26.04mm
